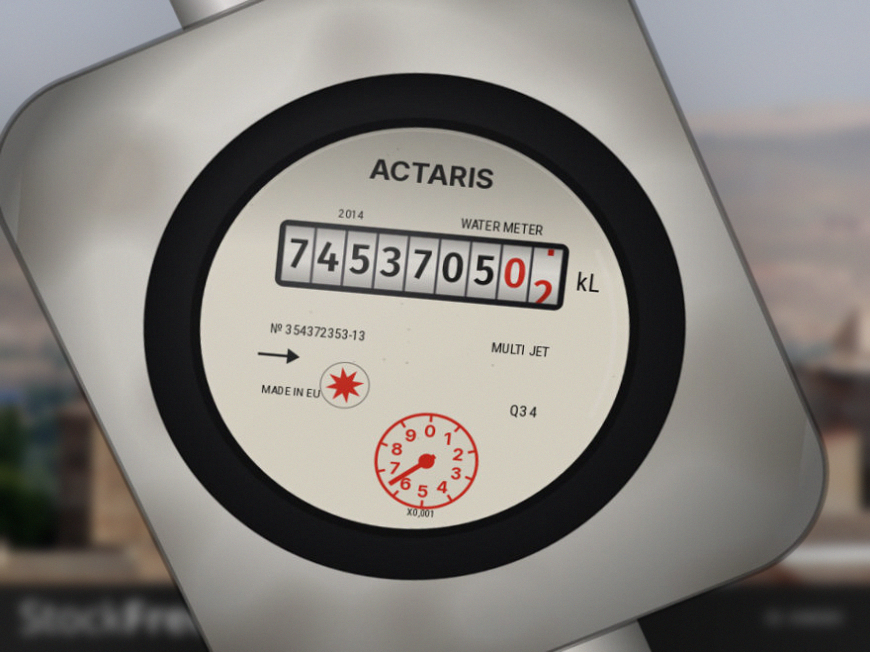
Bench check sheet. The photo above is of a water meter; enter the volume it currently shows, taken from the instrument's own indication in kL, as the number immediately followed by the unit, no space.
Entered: 7453705.016kL
